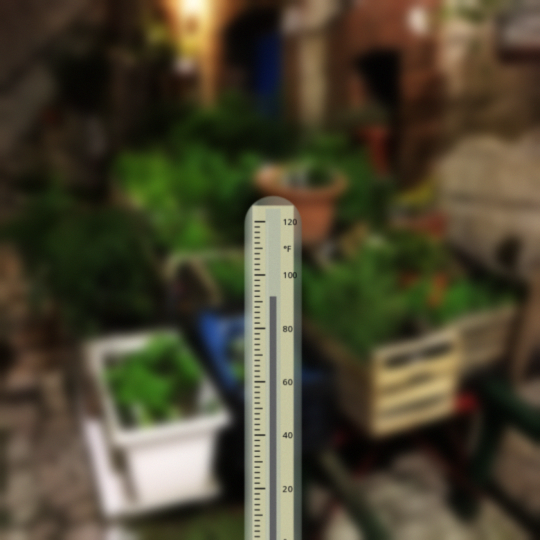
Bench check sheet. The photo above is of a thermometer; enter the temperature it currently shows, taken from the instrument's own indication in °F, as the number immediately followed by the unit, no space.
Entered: 92°F
